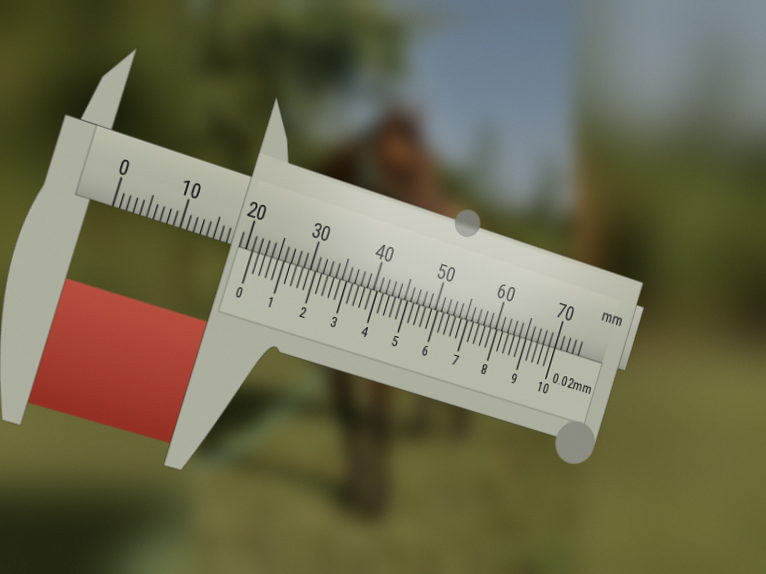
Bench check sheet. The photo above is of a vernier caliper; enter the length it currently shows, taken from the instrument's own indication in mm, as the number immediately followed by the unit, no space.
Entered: 21.0mm
